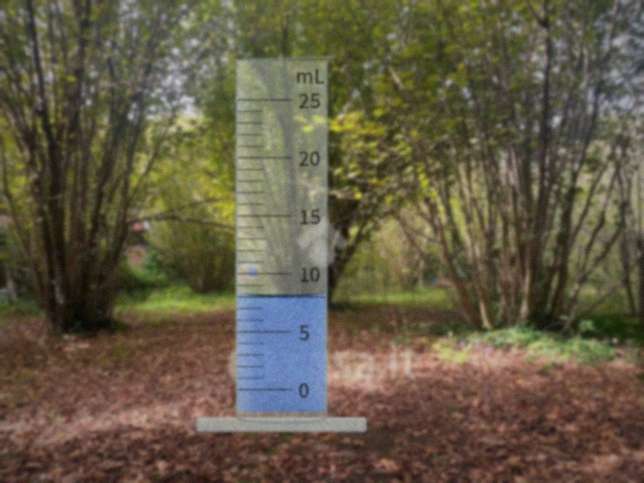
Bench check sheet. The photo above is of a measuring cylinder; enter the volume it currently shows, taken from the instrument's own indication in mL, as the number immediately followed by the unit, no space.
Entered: 8mL
